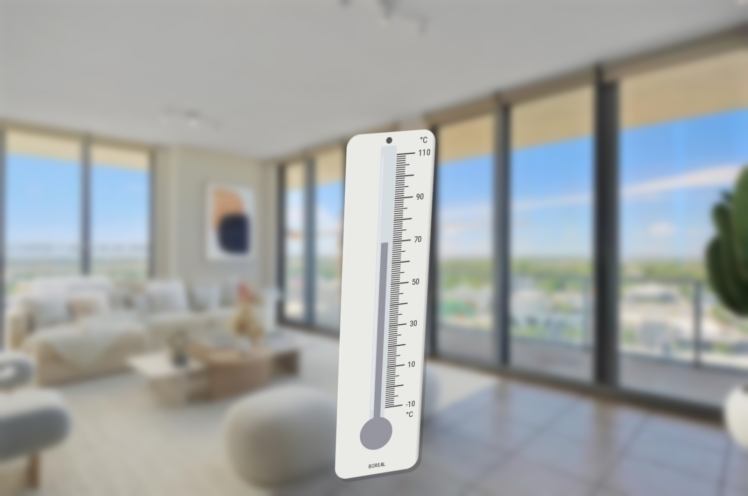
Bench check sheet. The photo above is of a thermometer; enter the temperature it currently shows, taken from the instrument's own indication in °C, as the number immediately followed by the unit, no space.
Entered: 70°C
